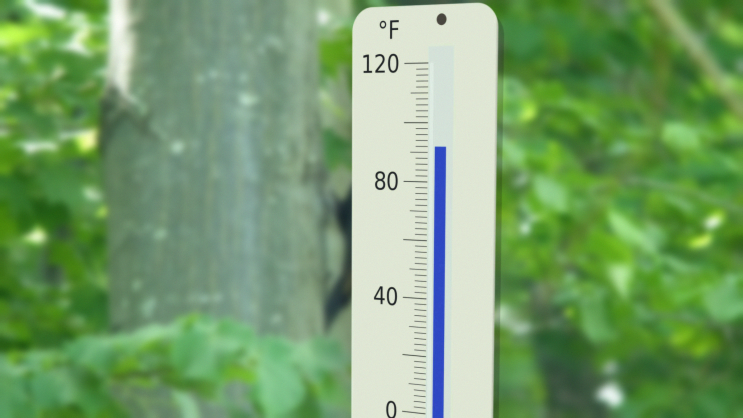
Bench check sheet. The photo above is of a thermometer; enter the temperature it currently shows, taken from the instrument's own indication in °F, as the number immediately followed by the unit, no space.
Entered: 92°F
